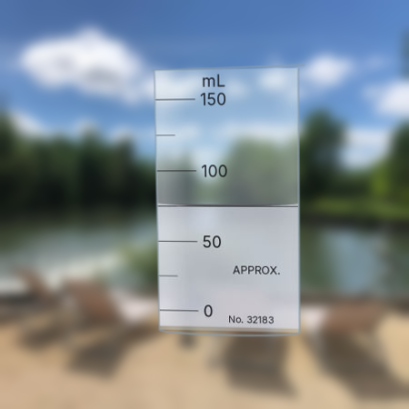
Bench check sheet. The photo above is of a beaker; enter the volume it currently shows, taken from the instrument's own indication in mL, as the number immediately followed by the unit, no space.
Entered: 75mL
